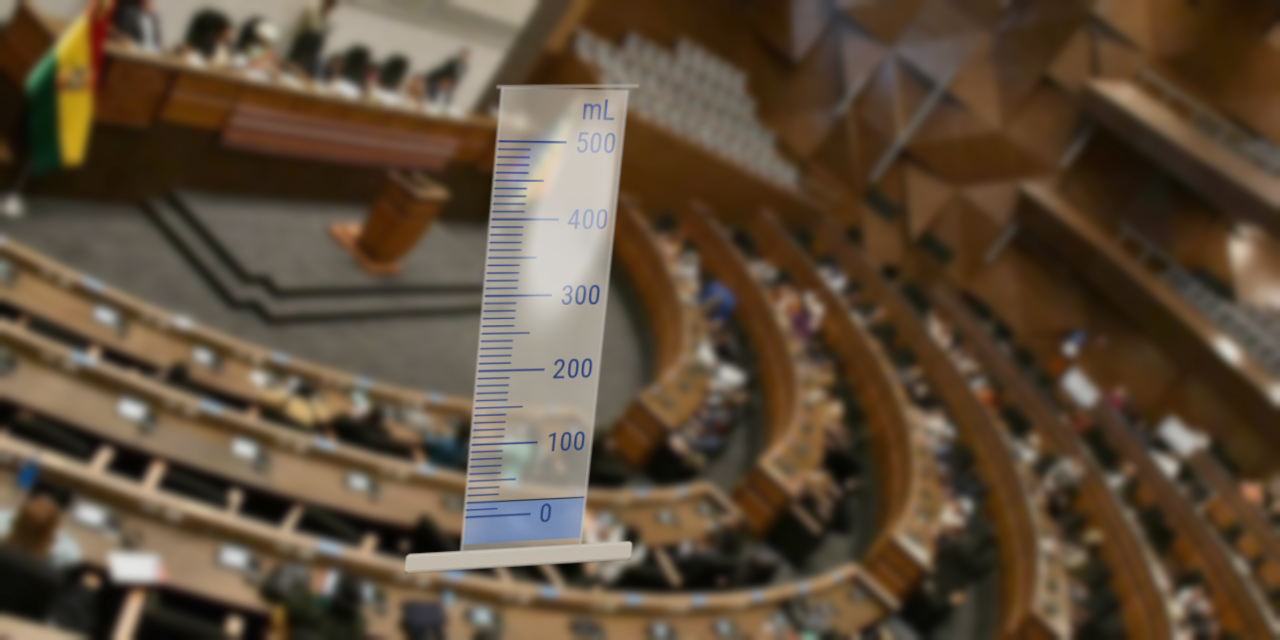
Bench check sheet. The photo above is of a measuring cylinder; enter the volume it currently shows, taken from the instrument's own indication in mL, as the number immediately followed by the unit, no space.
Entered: 20mL
